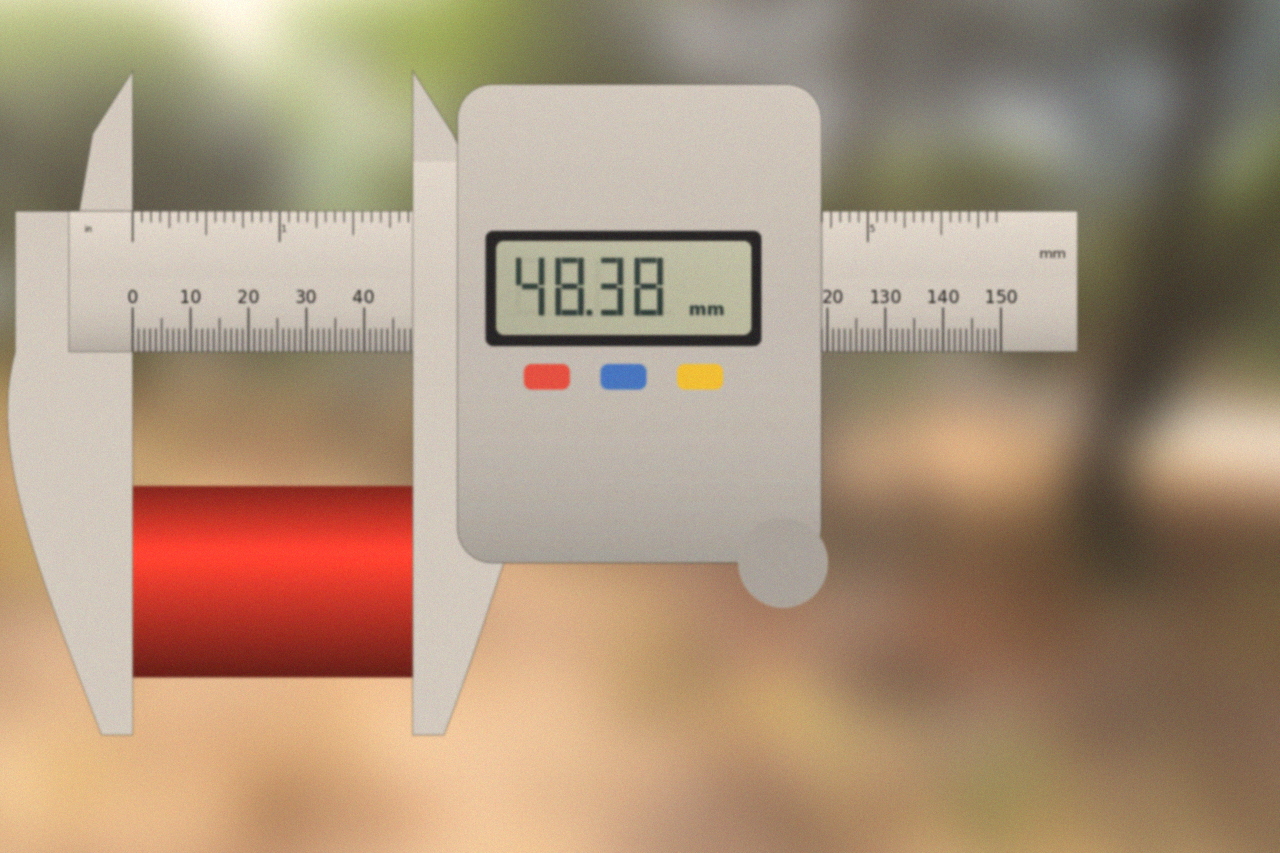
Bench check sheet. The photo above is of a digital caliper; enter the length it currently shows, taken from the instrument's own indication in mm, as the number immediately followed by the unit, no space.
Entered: 48.38mm
